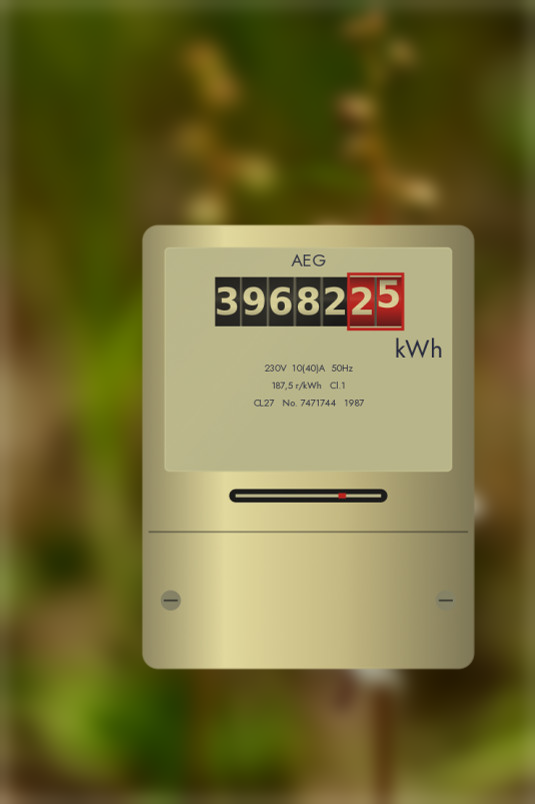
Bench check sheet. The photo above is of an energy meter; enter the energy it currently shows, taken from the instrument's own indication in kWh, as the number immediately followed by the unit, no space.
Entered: 39682.25kWh
